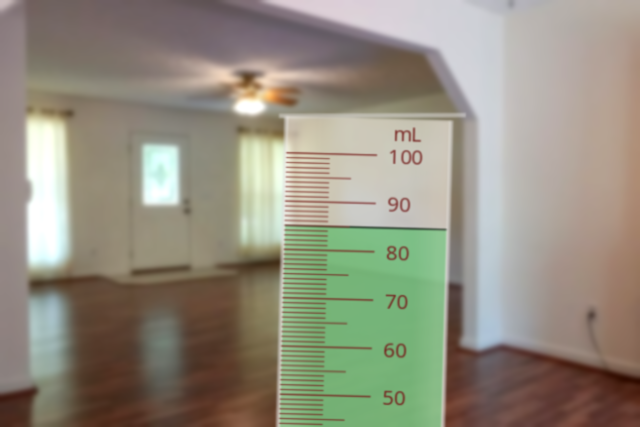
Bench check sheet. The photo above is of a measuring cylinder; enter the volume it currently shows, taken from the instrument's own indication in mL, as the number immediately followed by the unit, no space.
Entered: 85mL
